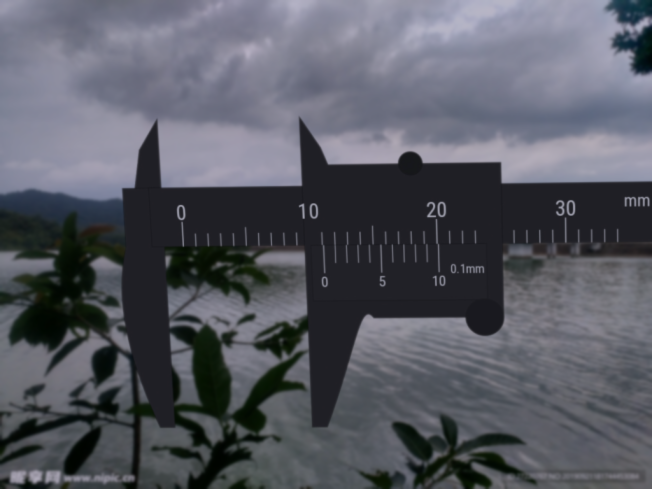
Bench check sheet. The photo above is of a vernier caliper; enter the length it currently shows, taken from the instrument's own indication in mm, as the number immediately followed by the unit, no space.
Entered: 11.1mm
